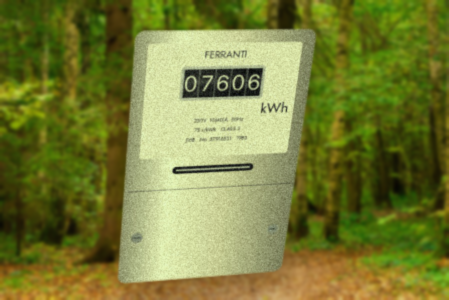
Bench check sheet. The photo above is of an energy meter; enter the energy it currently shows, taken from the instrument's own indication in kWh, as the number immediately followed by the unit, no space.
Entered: 7606kWh
